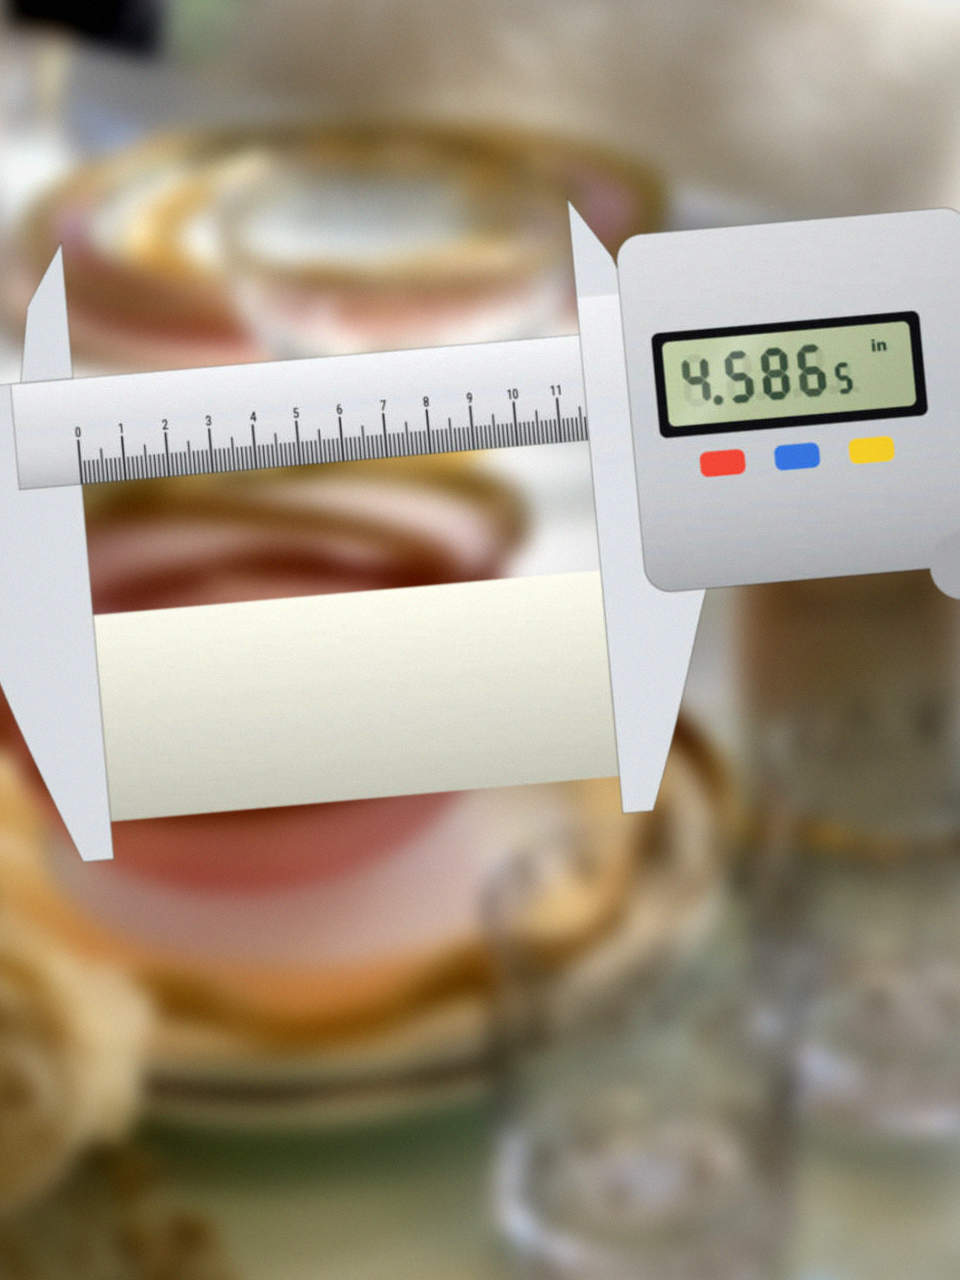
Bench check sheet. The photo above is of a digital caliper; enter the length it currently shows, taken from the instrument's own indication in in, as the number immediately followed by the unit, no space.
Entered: 4.5865in
